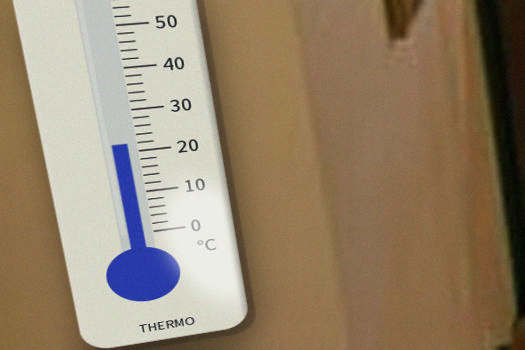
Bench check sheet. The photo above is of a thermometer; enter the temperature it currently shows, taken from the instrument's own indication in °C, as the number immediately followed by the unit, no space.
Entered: 22°C
